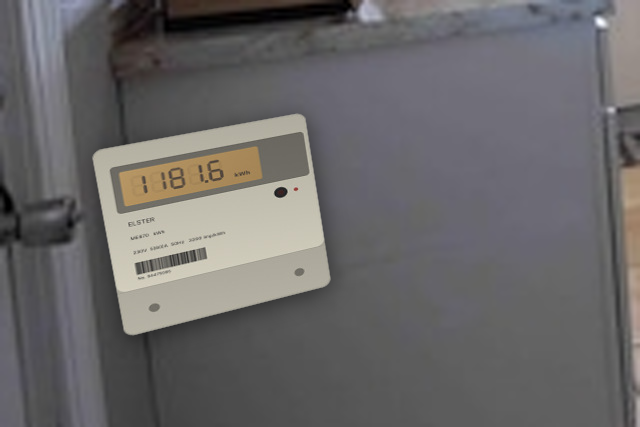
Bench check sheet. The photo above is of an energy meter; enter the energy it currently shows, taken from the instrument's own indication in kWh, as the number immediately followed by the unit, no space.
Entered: 1181.6kWh
